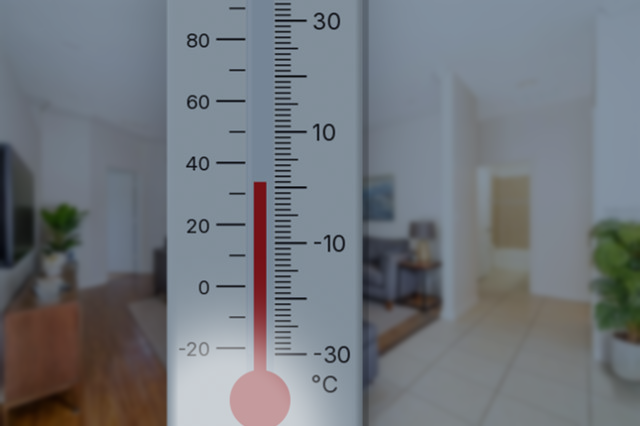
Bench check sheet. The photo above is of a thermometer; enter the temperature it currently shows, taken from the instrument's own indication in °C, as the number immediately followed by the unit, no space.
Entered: 1°C
